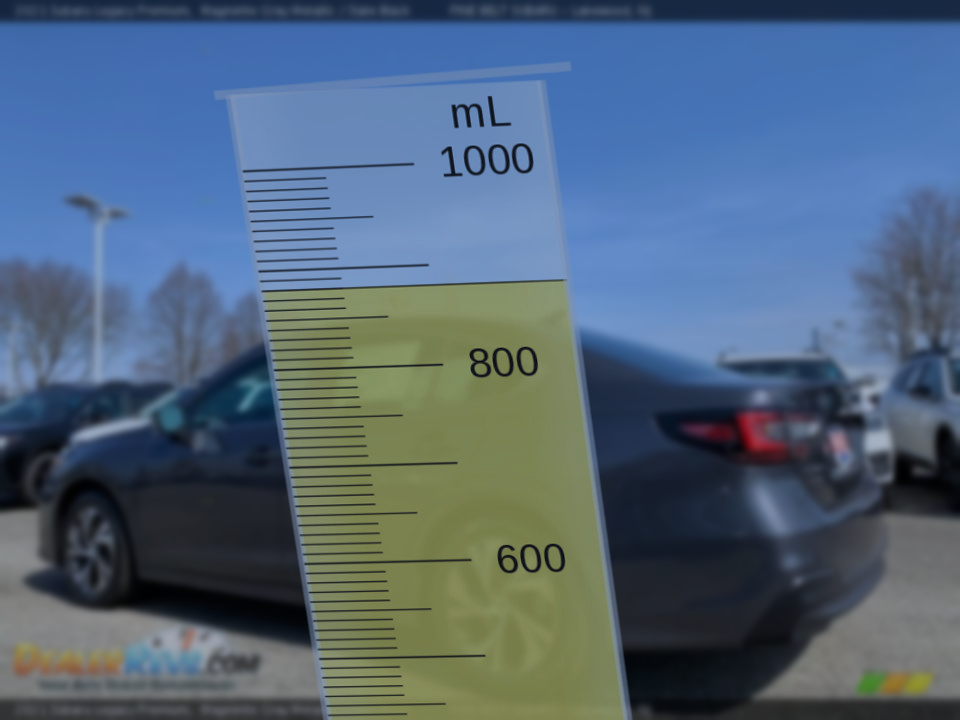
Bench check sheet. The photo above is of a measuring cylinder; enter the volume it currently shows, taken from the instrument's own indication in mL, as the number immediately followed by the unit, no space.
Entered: 880mL
